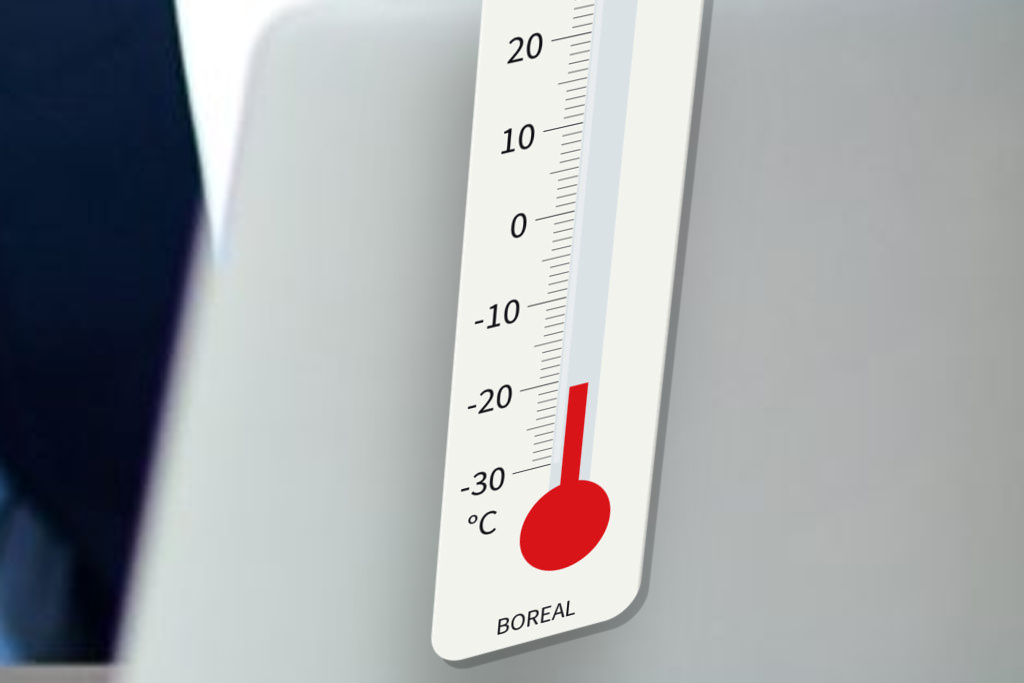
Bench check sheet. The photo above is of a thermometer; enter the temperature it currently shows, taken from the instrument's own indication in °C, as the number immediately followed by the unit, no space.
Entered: -21°C
